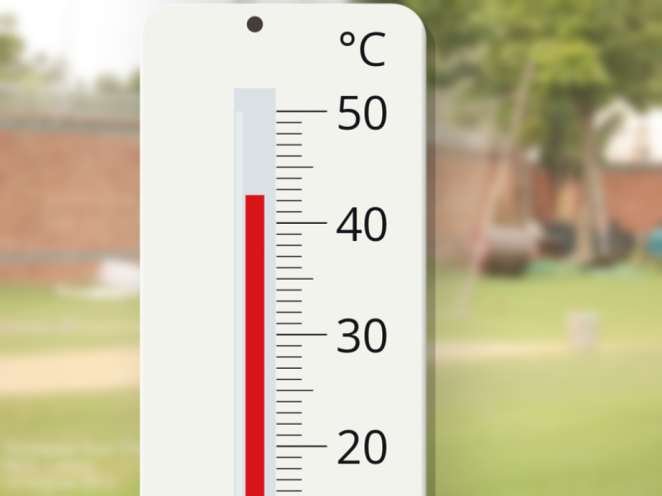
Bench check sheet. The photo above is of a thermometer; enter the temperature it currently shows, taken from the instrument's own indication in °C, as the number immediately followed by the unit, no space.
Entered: 42.5°C
